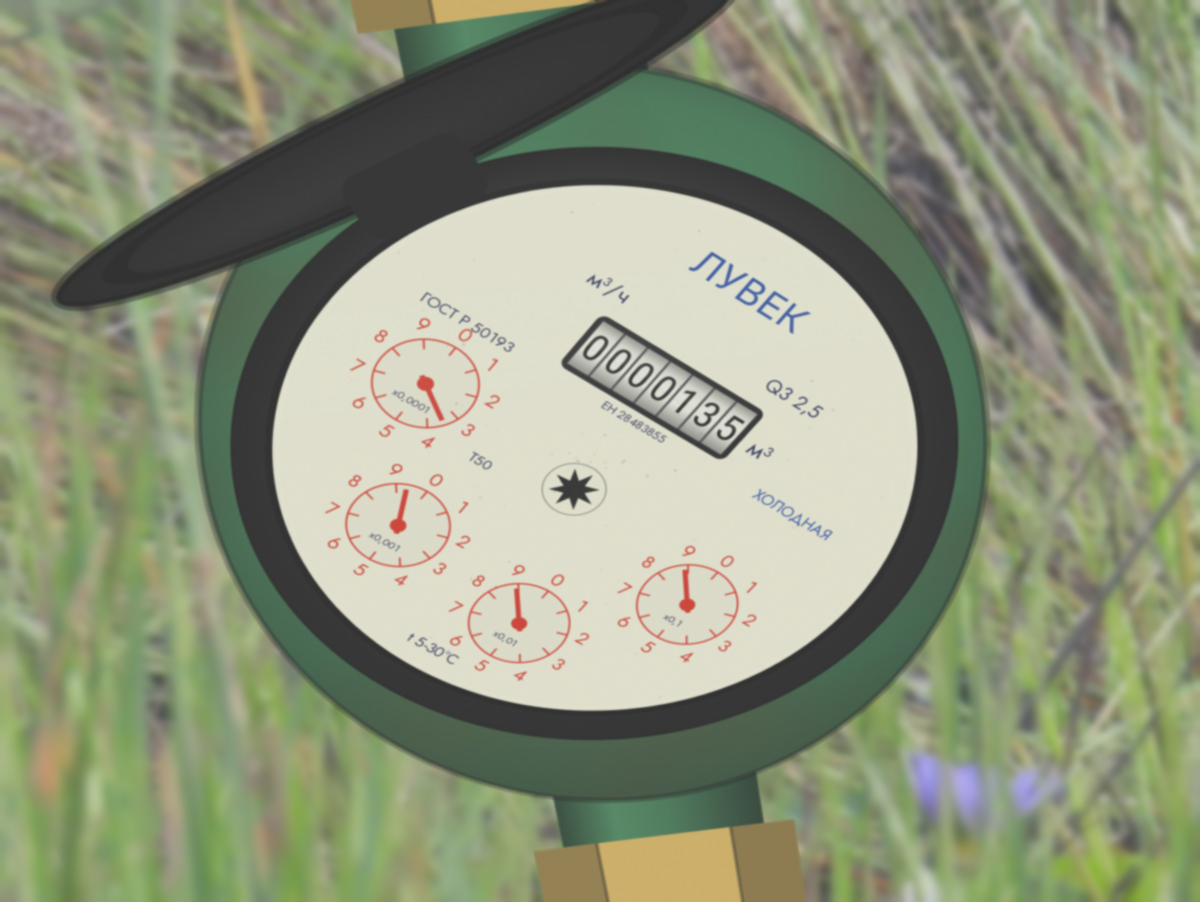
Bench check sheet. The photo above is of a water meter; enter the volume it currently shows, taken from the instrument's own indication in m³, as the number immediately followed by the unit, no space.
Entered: 135.8893m³
